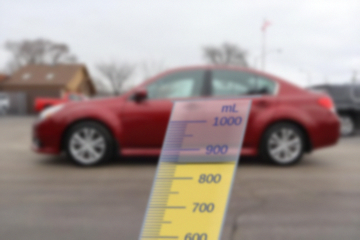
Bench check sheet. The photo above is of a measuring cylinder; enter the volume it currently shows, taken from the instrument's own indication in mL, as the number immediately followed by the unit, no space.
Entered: 850mL
